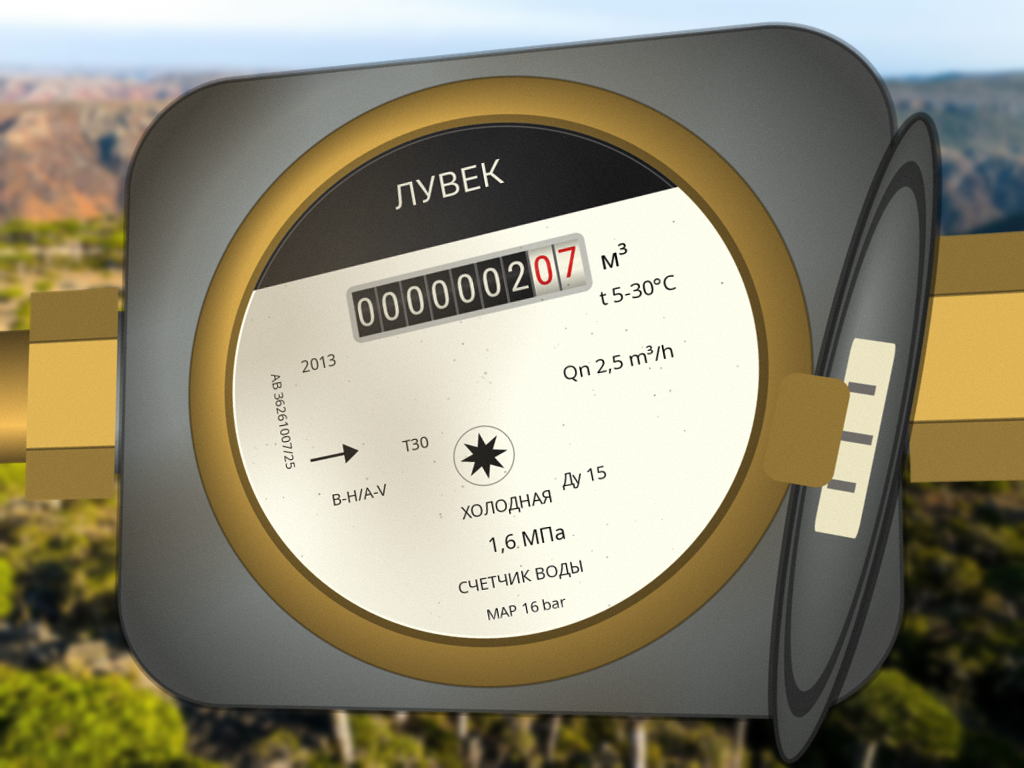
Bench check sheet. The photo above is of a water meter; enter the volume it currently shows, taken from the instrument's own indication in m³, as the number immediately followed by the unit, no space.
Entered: 2.07m³
